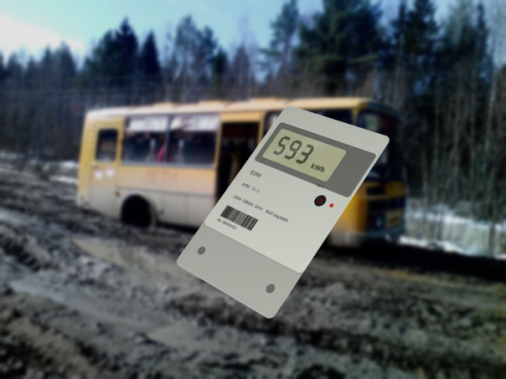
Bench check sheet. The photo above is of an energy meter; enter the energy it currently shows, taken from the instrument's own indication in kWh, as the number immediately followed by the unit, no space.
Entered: 593kWh
